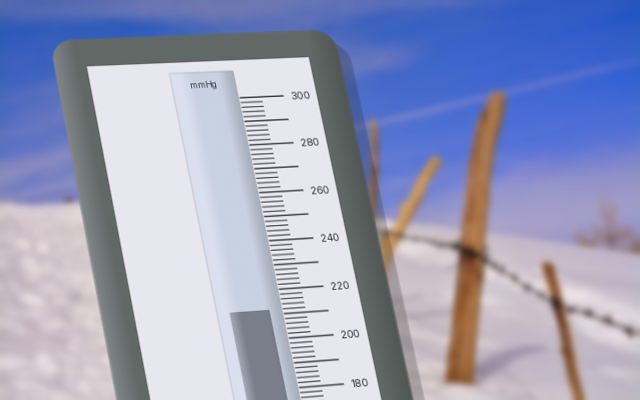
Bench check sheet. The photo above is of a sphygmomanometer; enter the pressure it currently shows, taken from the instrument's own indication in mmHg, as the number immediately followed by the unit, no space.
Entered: 212mmHg
